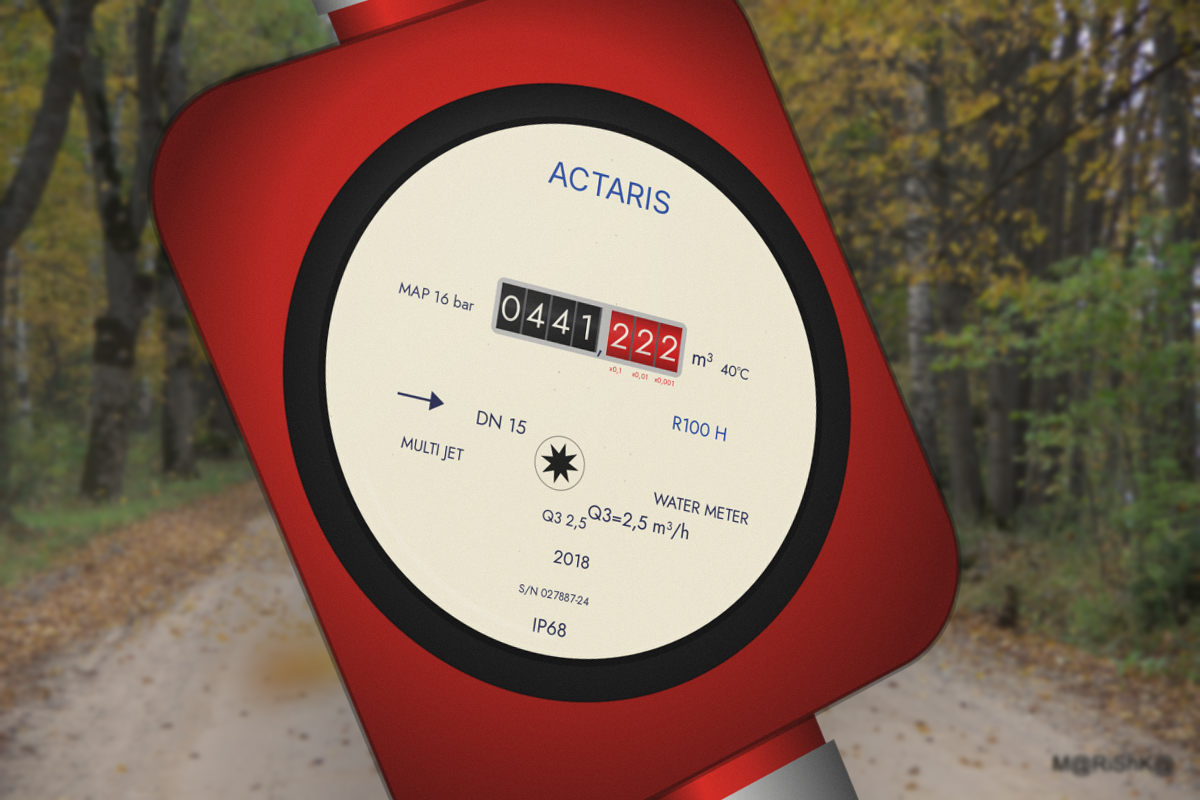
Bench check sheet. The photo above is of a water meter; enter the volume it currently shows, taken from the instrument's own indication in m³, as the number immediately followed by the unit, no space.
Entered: 441.222m³
